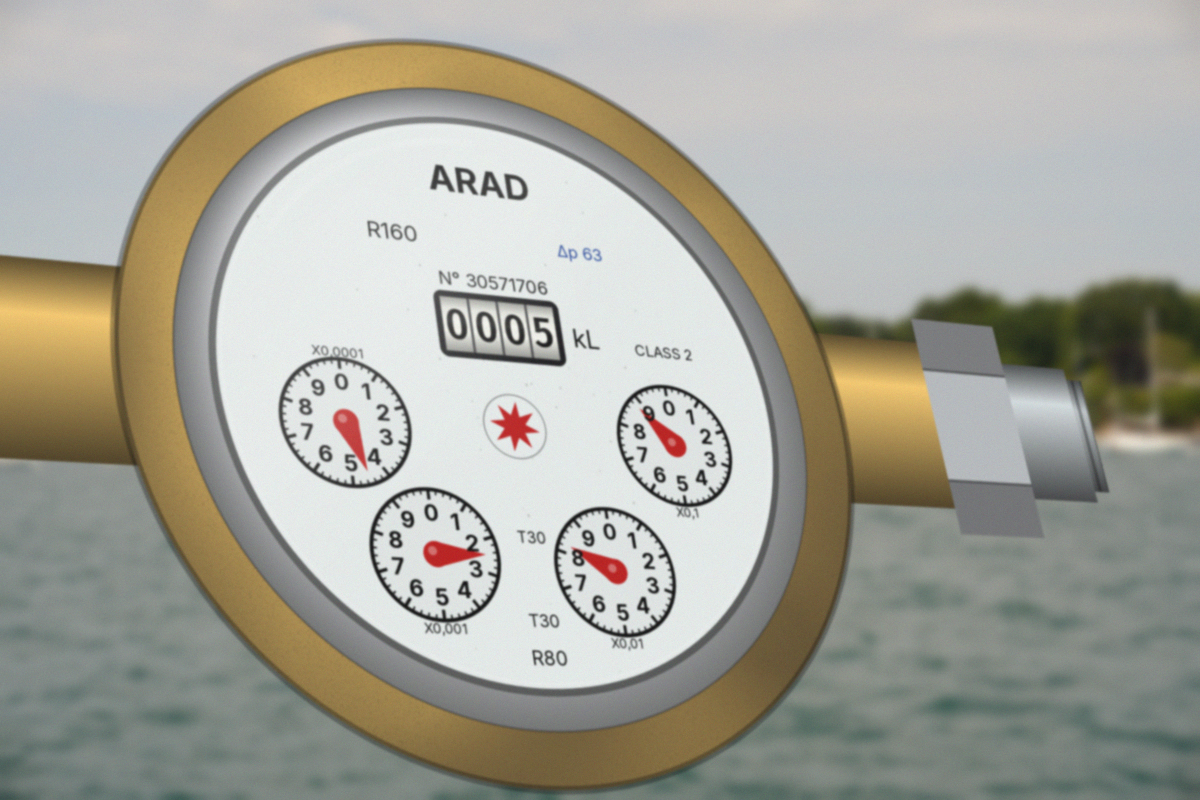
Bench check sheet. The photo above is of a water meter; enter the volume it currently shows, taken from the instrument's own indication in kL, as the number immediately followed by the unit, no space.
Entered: 5.8824kL
